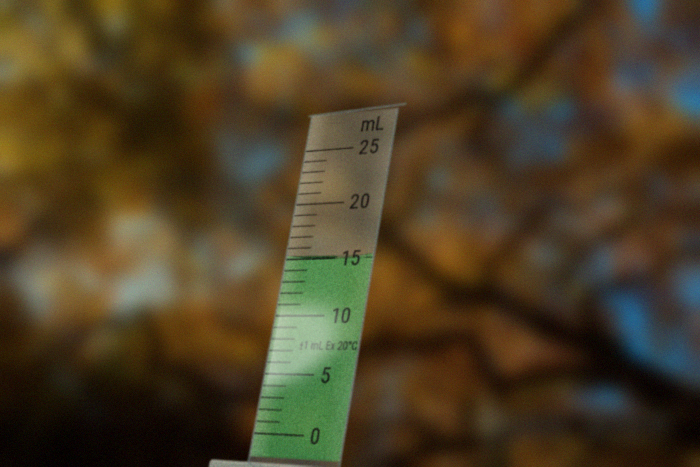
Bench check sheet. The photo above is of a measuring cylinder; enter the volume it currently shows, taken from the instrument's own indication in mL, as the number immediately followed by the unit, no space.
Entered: 15mL
